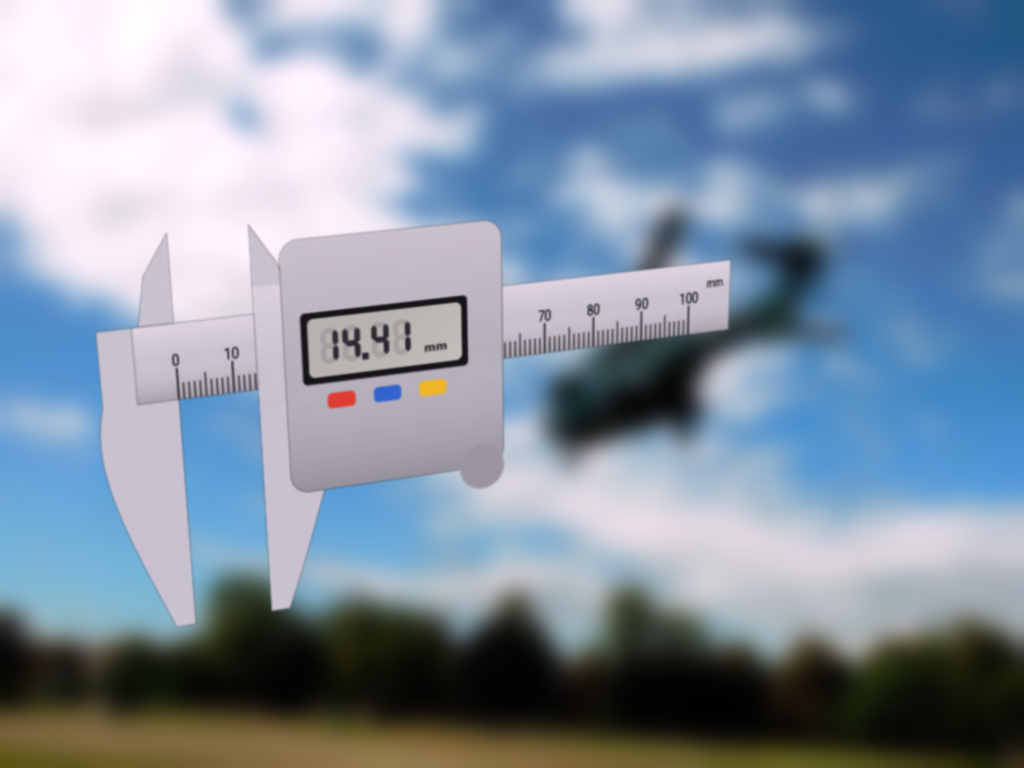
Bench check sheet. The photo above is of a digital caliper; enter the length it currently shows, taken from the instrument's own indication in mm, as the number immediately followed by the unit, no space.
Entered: 14.41mm
